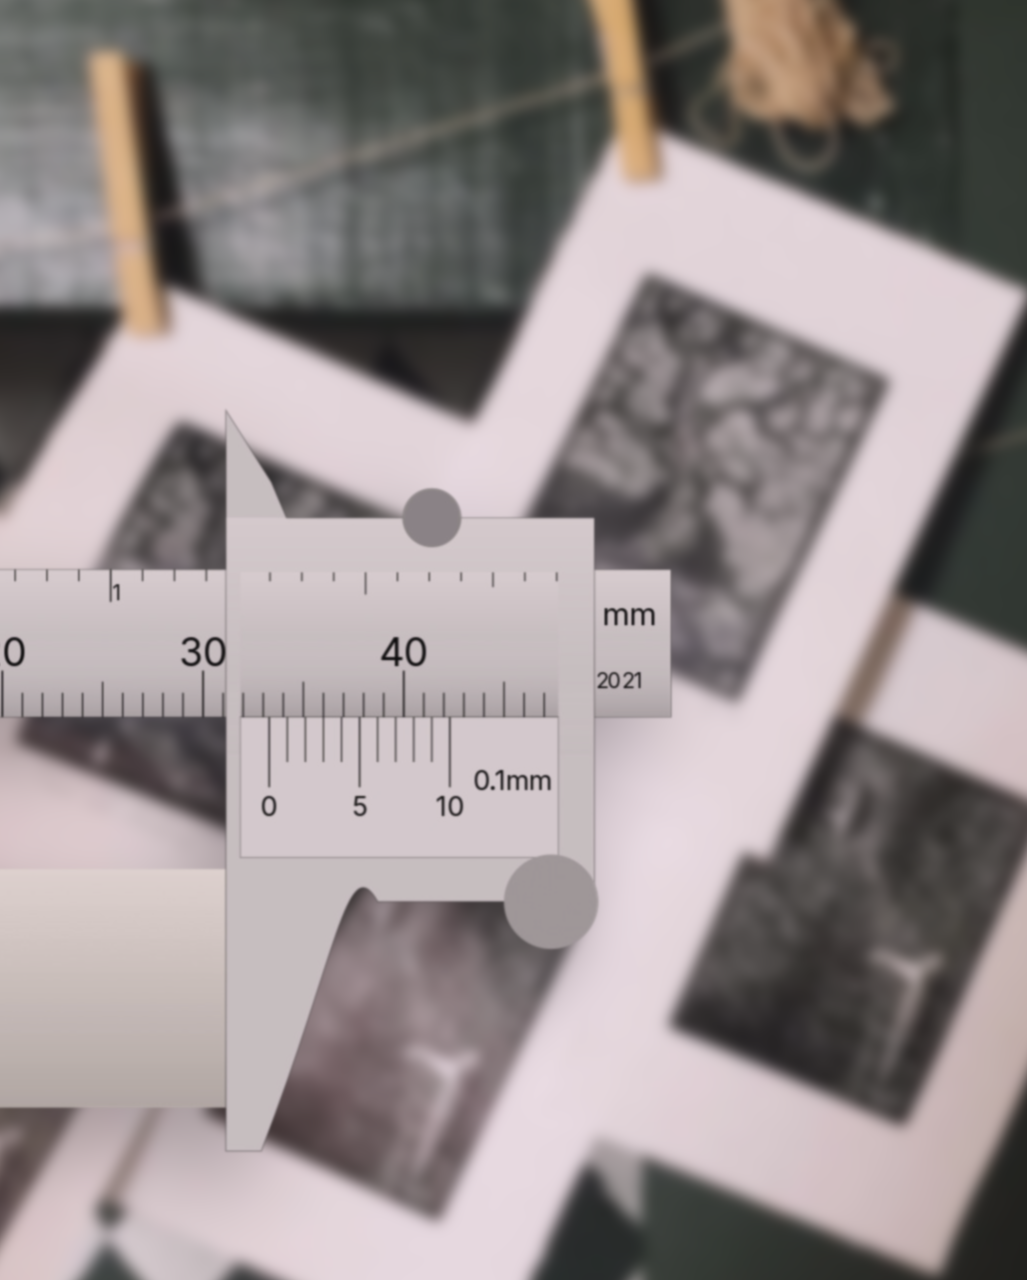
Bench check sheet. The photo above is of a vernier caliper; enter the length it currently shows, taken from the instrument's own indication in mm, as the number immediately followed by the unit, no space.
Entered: 33.3mm
